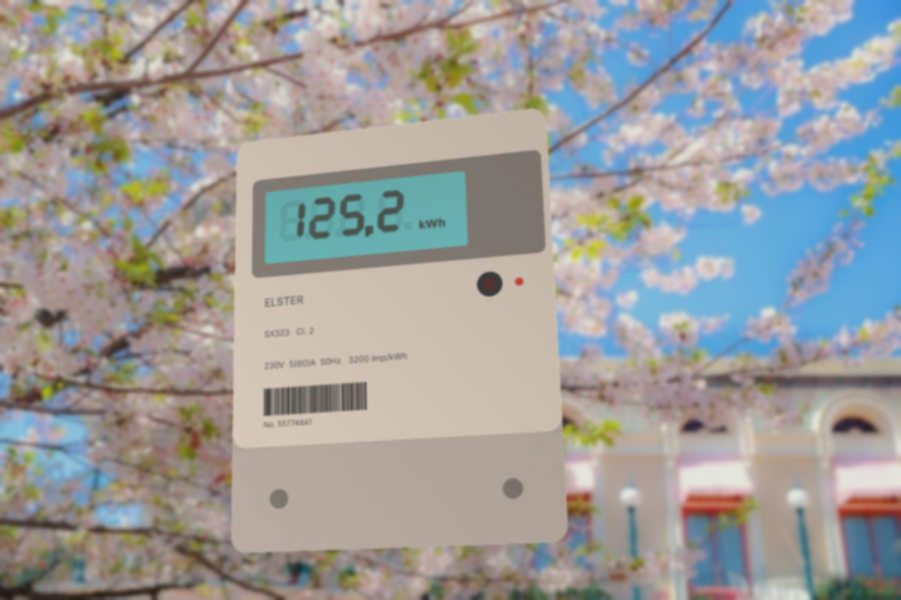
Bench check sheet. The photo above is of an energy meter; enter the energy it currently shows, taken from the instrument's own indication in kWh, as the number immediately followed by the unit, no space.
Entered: 125.2kWh
